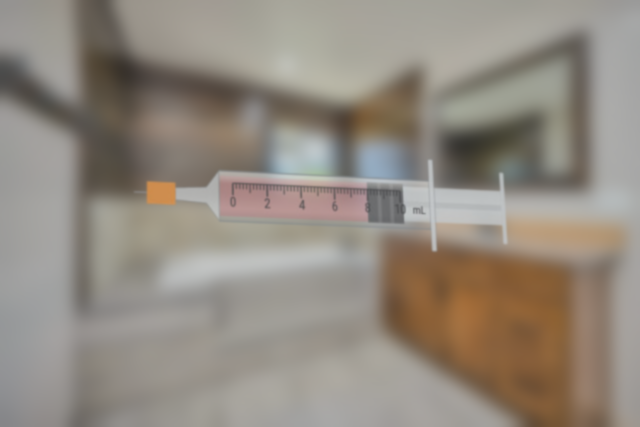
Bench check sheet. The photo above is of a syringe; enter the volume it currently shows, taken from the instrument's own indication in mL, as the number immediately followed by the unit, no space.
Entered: 8mL
